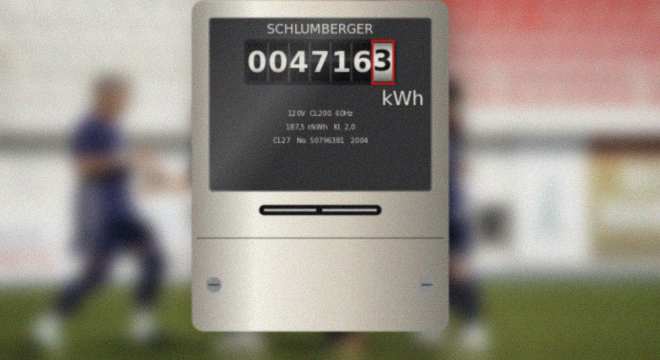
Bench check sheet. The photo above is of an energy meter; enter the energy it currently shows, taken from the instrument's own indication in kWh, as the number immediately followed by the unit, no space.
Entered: 4716.3kWh
